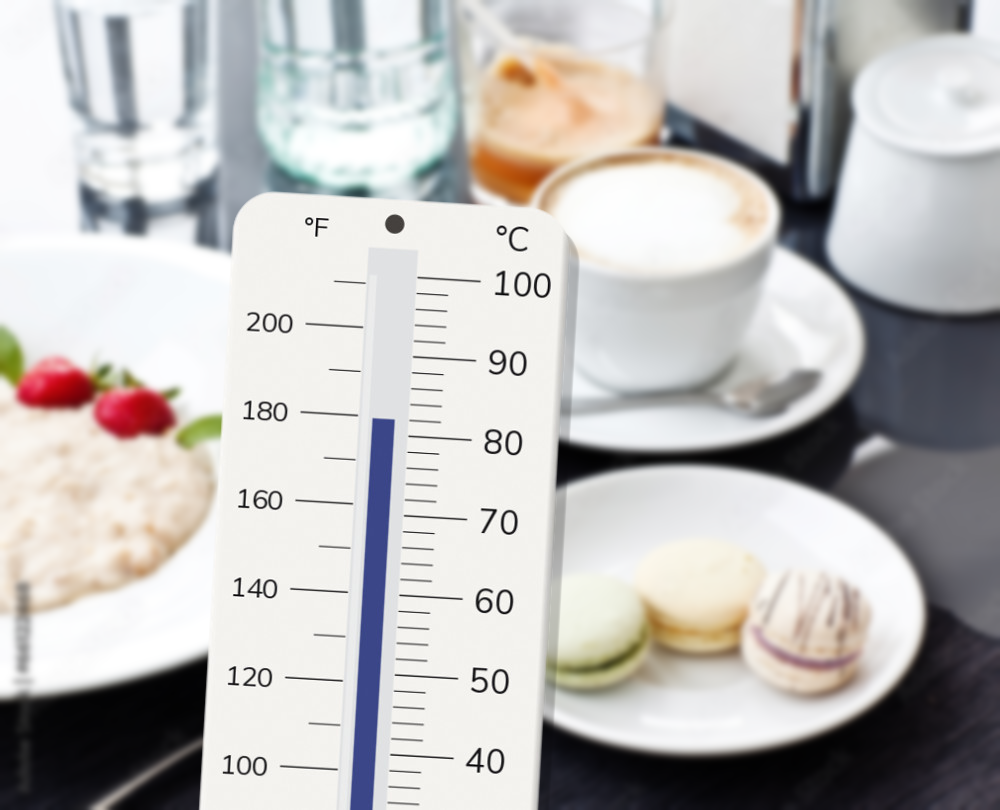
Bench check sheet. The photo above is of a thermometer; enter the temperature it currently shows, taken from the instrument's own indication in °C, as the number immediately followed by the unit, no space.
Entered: 82°C
